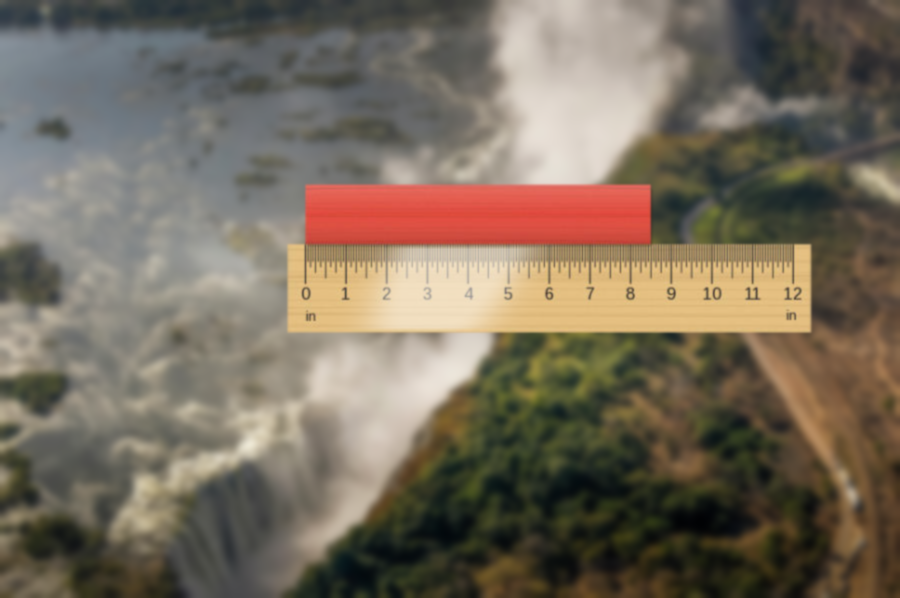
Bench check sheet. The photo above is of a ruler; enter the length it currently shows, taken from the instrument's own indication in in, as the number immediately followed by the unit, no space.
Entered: 8.5in
